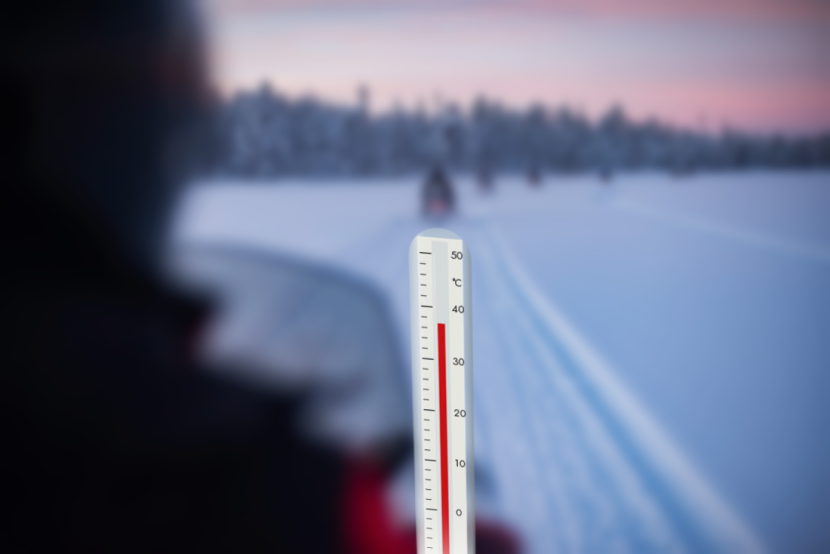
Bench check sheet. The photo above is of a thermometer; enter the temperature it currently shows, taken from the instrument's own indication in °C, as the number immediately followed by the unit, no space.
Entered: 37°C
